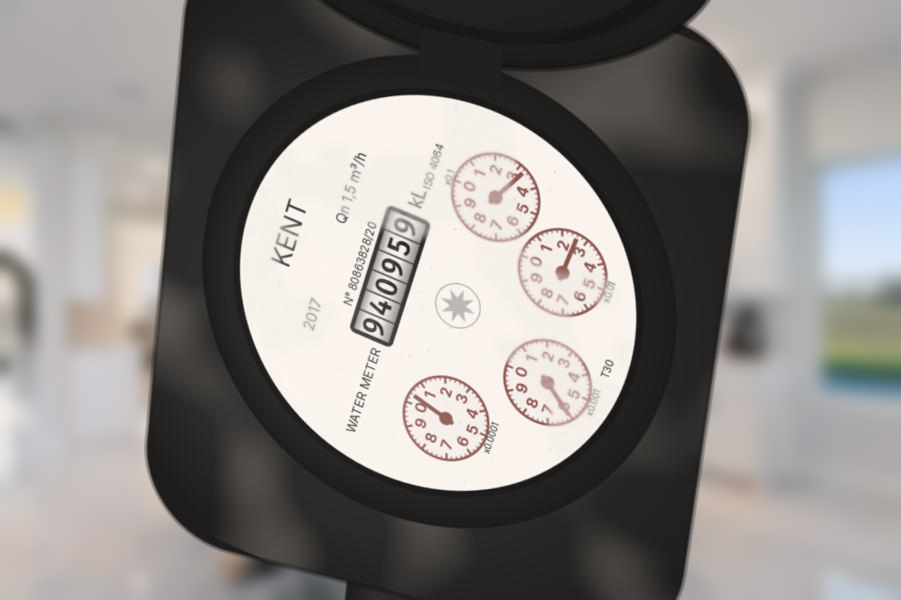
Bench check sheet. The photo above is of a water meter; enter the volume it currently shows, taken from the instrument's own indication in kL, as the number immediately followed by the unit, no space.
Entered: 940959.3260kL
